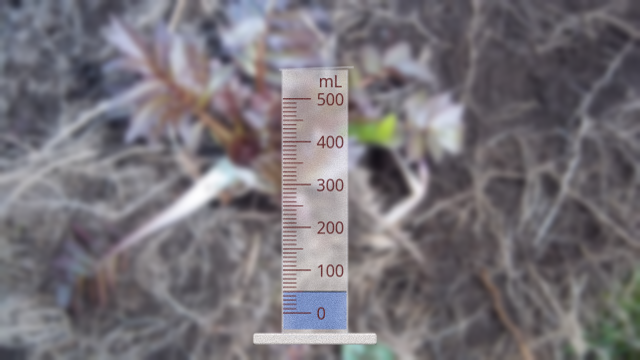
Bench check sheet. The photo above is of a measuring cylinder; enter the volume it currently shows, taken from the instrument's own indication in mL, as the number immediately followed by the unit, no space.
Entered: 50mL
